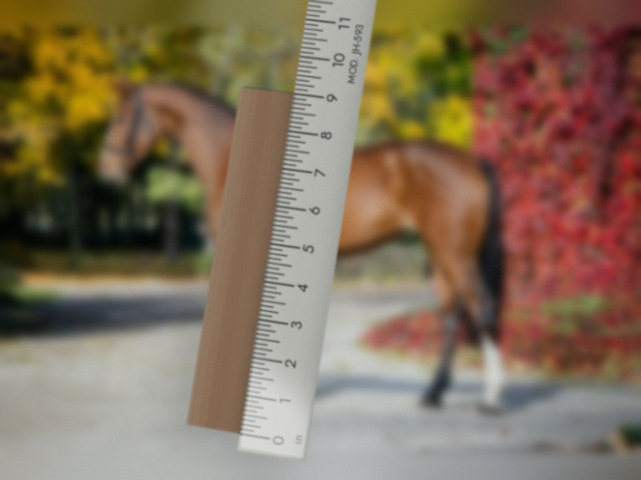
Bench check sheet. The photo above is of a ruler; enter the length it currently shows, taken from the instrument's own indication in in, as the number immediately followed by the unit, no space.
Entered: 9in
